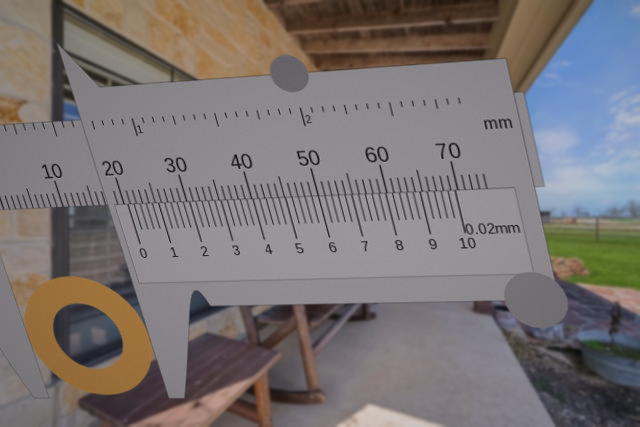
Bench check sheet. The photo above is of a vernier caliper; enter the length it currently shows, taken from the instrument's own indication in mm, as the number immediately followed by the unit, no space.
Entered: 20.6mm
